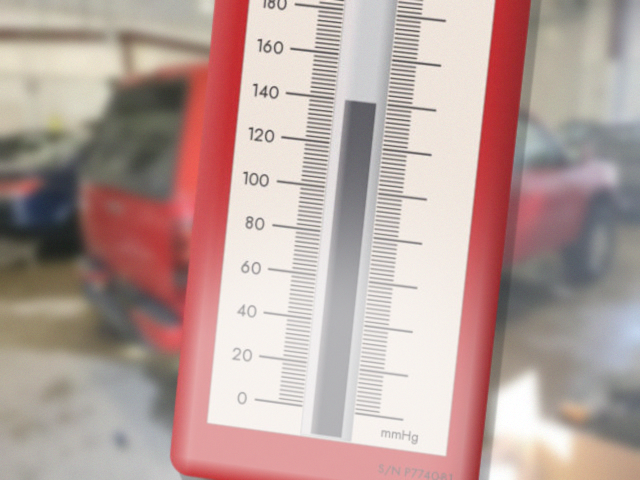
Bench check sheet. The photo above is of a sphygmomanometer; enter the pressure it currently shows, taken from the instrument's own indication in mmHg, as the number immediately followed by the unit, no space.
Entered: 140mmHg
